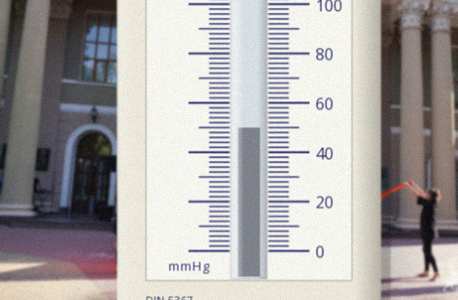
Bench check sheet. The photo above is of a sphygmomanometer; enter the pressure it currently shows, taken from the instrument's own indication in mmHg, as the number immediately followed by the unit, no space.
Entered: 50mmHg
